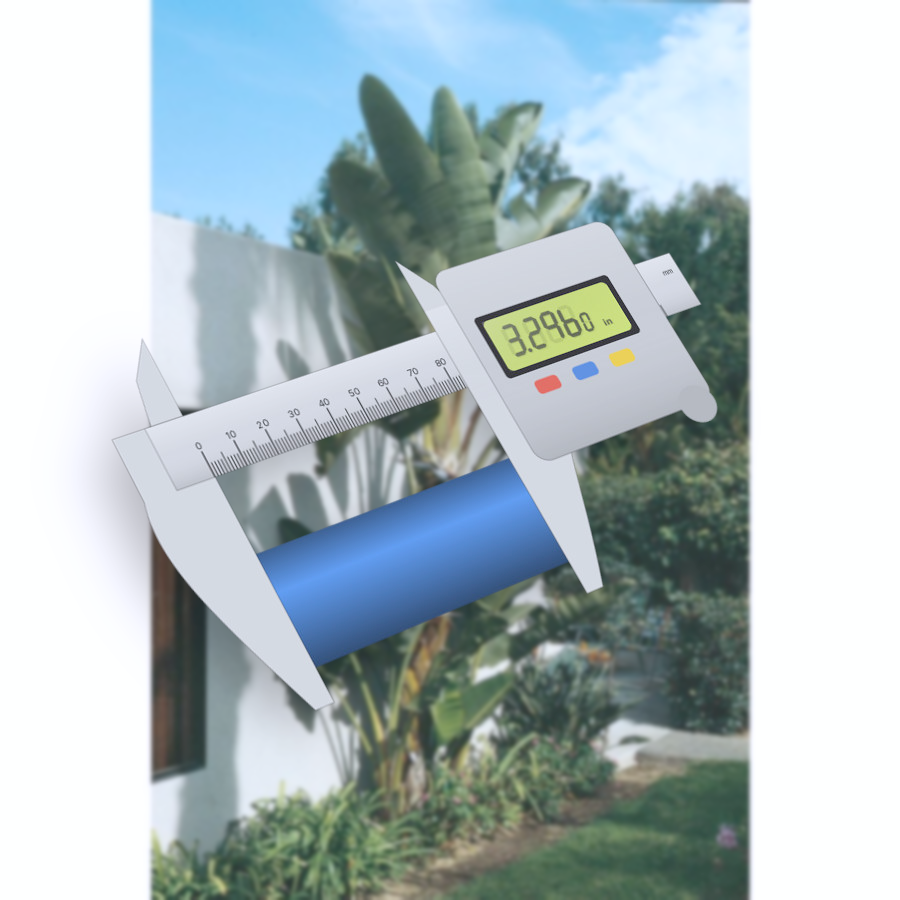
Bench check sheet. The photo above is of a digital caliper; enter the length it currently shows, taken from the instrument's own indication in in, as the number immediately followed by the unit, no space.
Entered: 3.2960in
